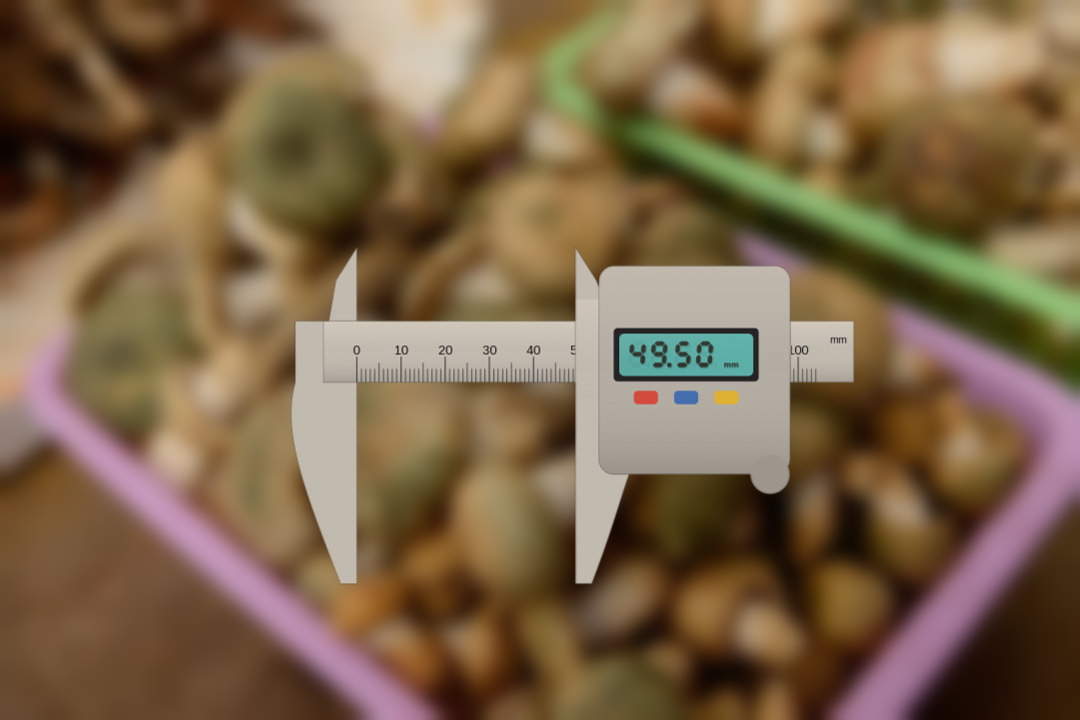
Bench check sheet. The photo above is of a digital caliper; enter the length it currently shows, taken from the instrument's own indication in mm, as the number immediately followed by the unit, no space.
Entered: 49.50mm
